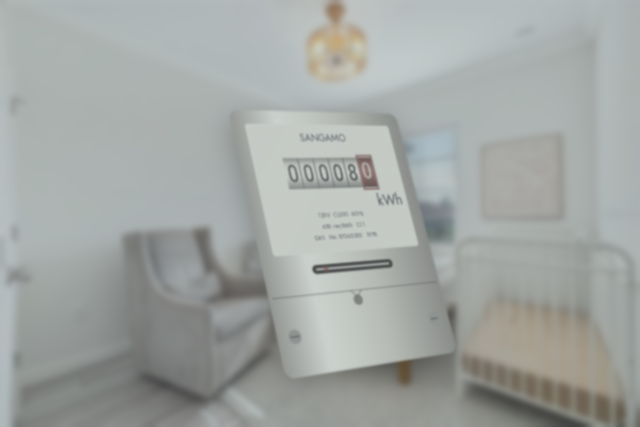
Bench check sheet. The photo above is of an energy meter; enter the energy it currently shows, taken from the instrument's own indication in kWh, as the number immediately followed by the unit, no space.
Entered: 8.0kWh
